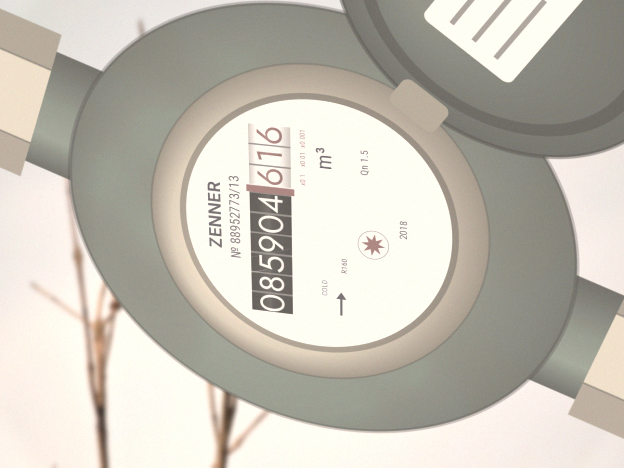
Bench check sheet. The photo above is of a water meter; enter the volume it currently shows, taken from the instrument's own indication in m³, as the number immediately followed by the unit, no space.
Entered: 85904.616m³
